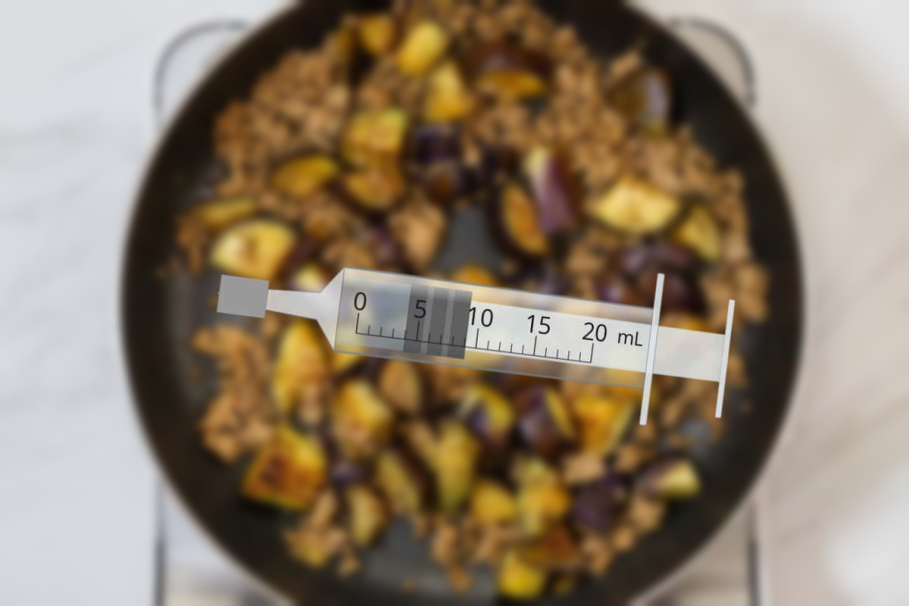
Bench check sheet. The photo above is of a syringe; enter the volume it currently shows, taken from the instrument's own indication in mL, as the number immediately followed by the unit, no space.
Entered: 4mL
